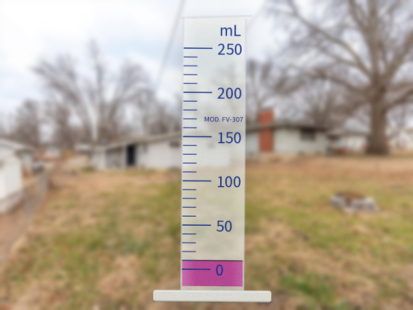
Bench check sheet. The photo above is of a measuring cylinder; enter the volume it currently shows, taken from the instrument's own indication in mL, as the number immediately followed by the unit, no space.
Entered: 10mL
